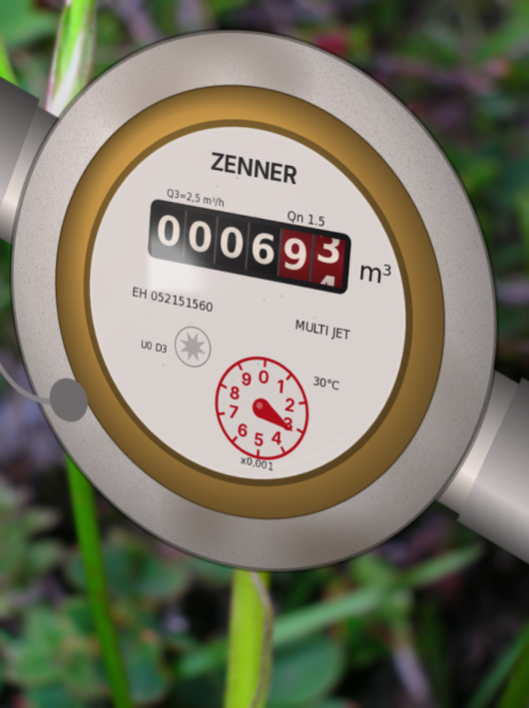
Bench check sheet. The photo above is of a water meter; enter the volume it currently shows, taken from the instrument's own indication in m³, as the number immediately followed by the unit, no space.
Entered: 6.933m³
